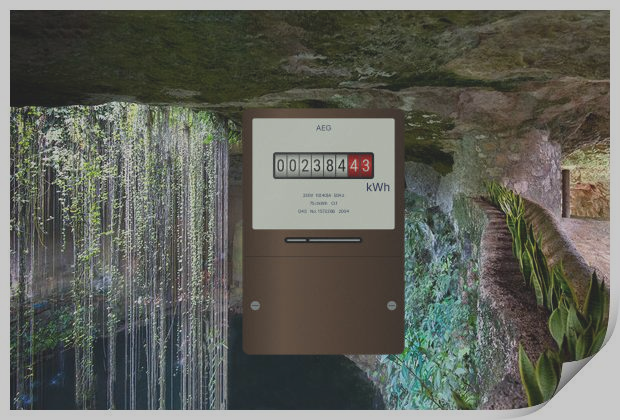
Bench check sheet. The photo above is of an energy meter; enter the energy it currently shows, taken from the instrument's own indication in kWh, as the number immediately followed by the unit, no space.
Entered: 2384.43kWh
